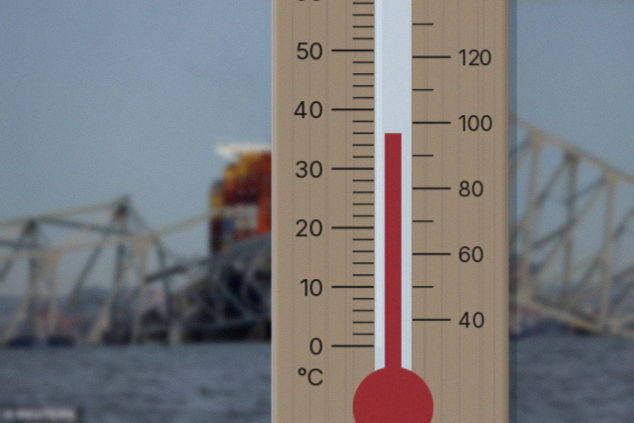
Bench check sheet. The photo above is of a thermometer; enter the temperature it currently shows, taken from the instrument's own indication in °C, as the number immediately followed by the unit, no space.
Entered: 36°C
